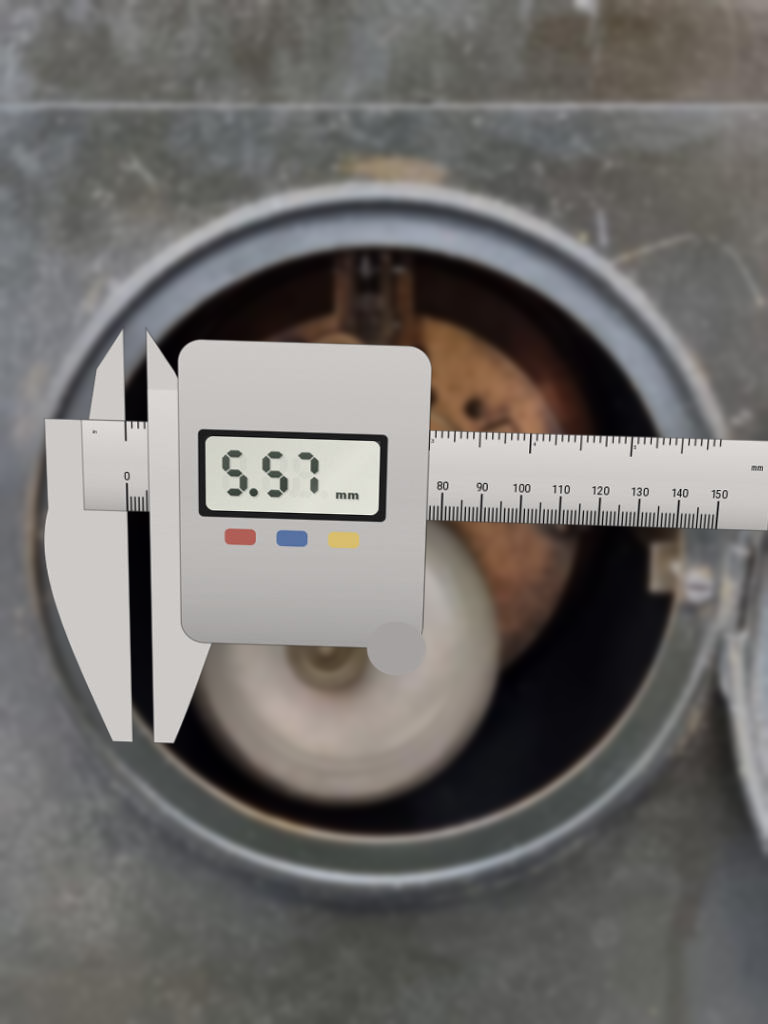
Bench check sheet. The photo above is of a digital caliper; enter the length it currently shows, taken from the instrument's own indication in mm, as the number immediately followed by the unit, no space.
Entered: 5.57mm
